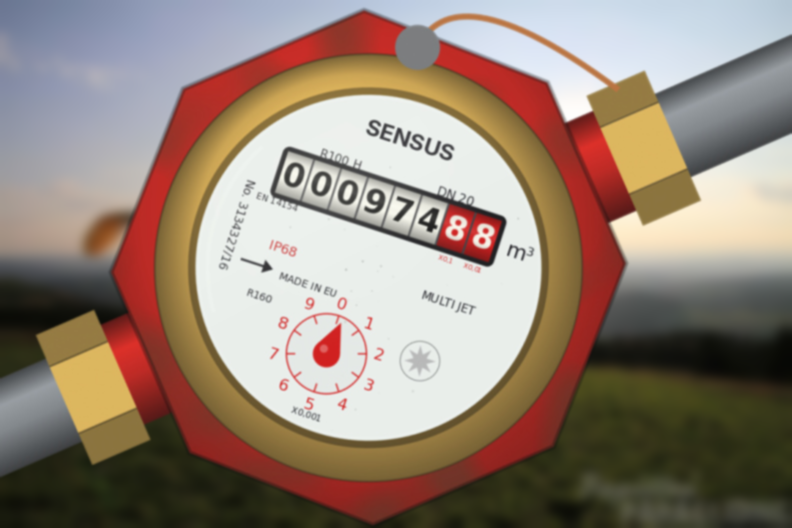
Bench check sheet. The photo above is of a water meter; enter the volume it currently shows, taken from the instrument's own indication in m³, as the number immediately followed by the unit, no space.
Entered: 974.880m³
